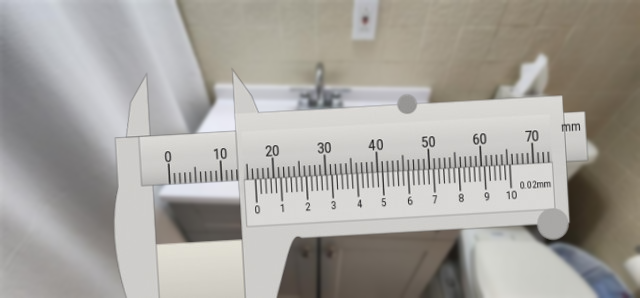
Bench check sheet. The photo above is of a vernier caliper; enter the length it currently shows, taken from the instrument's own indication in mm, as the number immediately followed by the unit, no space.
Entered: 16.5mm
